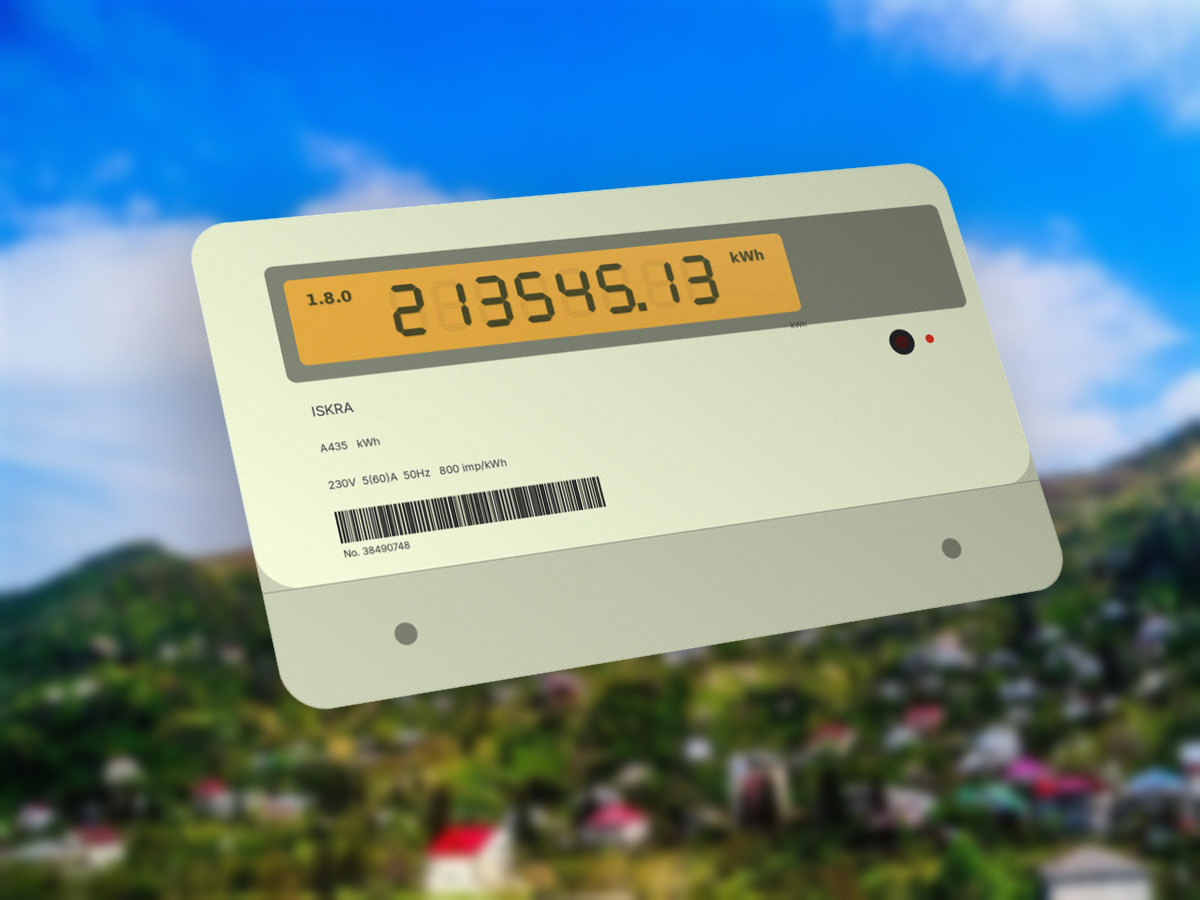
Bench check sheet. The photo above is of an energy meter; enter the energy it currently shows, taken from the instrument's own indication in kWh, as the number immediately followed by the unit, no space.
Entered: 213545.13kWh
